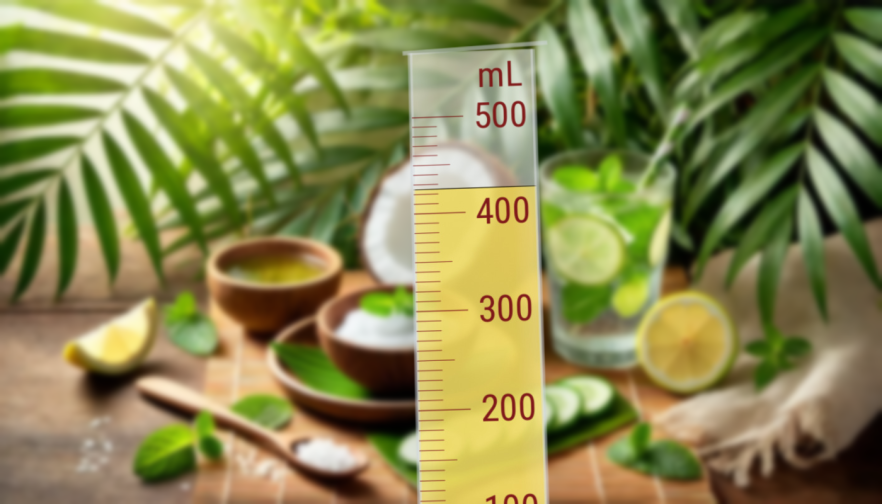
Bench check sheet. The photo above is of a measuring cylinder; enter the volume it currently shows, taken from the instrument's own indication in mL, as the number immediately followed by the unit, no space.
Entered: 425mL
